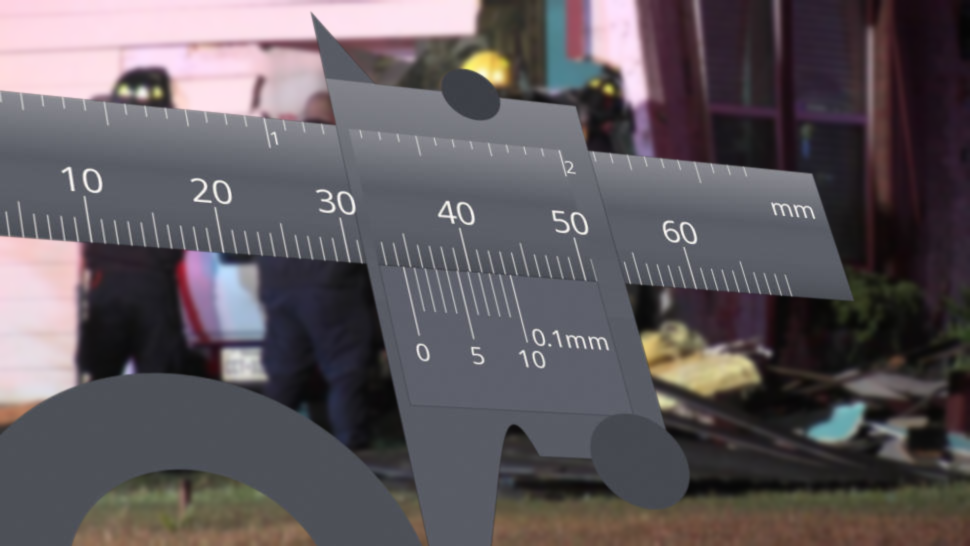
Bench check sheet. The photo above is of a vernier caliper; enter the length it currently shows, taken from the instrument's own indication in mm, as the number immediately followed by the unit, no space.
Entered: 34.4mm
